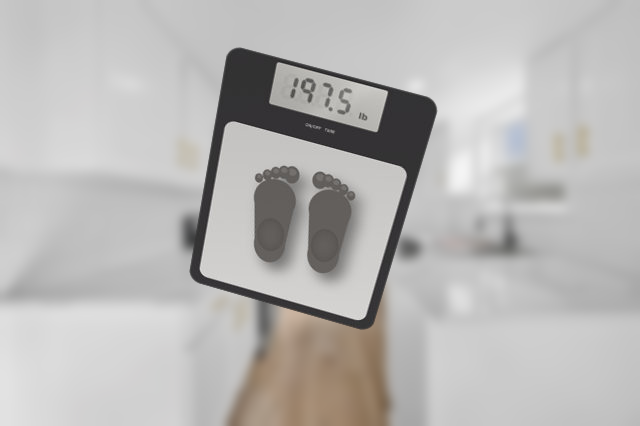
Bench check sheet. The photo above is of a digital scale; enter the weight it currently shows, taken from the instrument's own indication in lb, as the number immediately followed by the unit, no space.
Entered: 197.5lb
